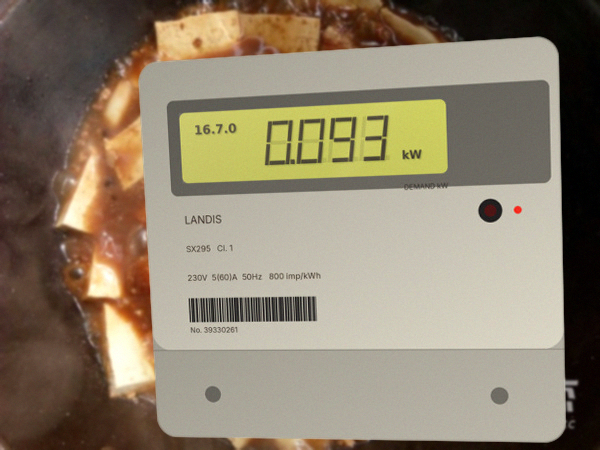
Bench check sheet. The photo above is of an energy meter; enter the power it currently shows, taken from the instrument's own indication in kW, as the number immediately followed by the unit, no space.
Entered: 0.093kW
